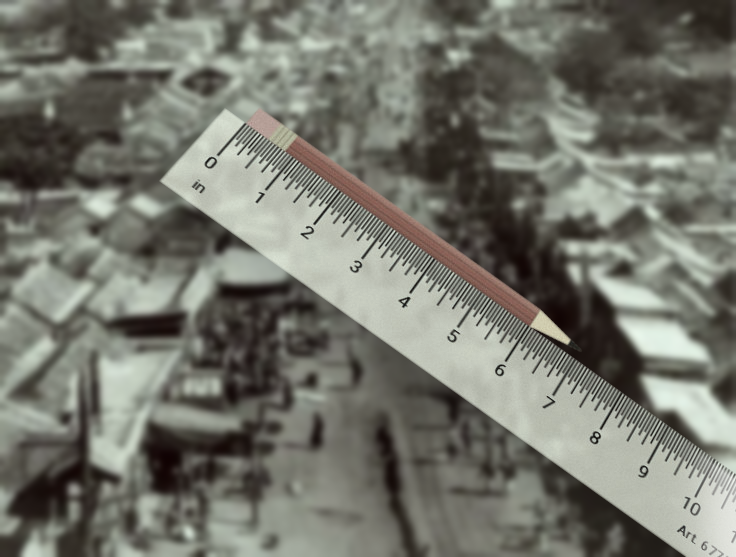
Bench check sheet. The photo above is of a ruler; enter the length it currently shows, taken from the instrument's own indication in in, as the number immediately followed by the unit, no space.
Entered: 7in
